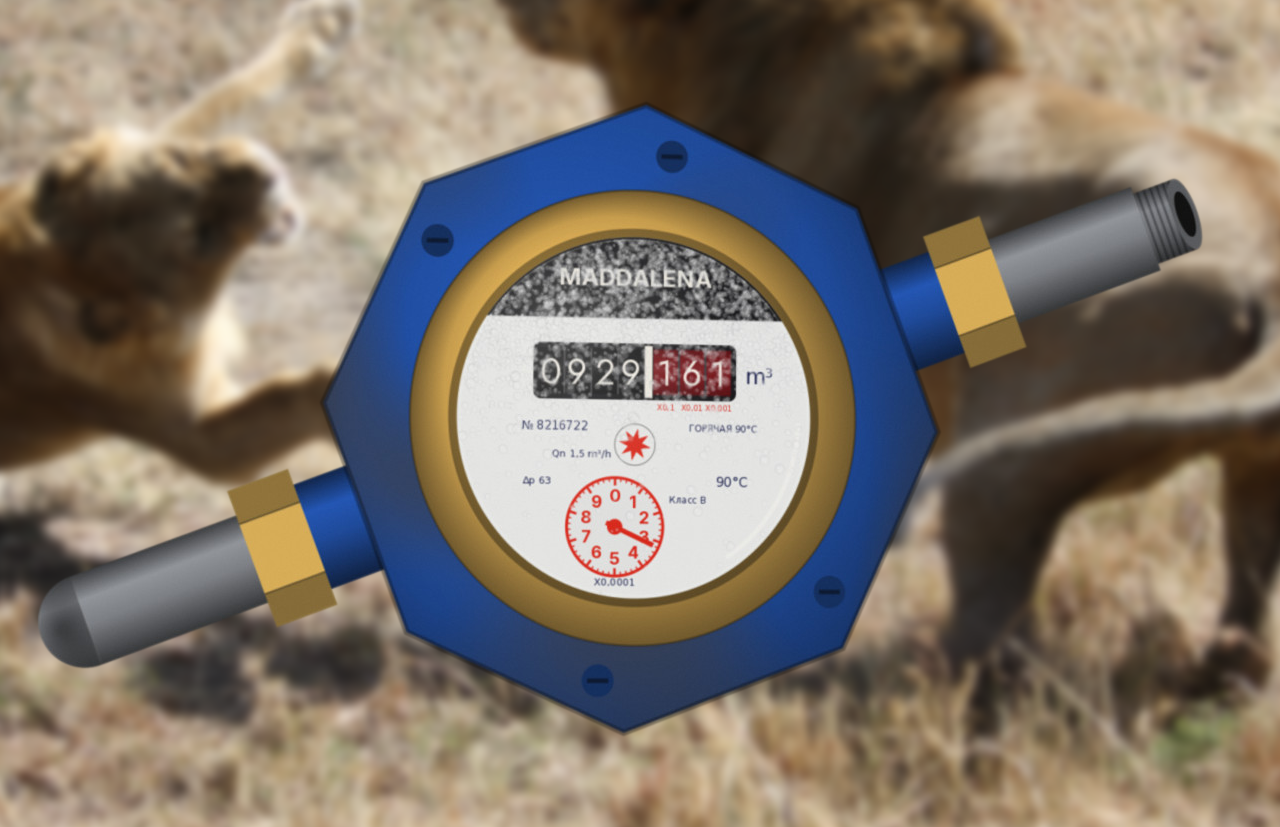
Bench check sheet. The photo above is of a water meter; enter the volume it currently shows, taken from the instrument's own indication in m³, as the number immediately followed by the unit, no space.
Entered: 929.1613m³
